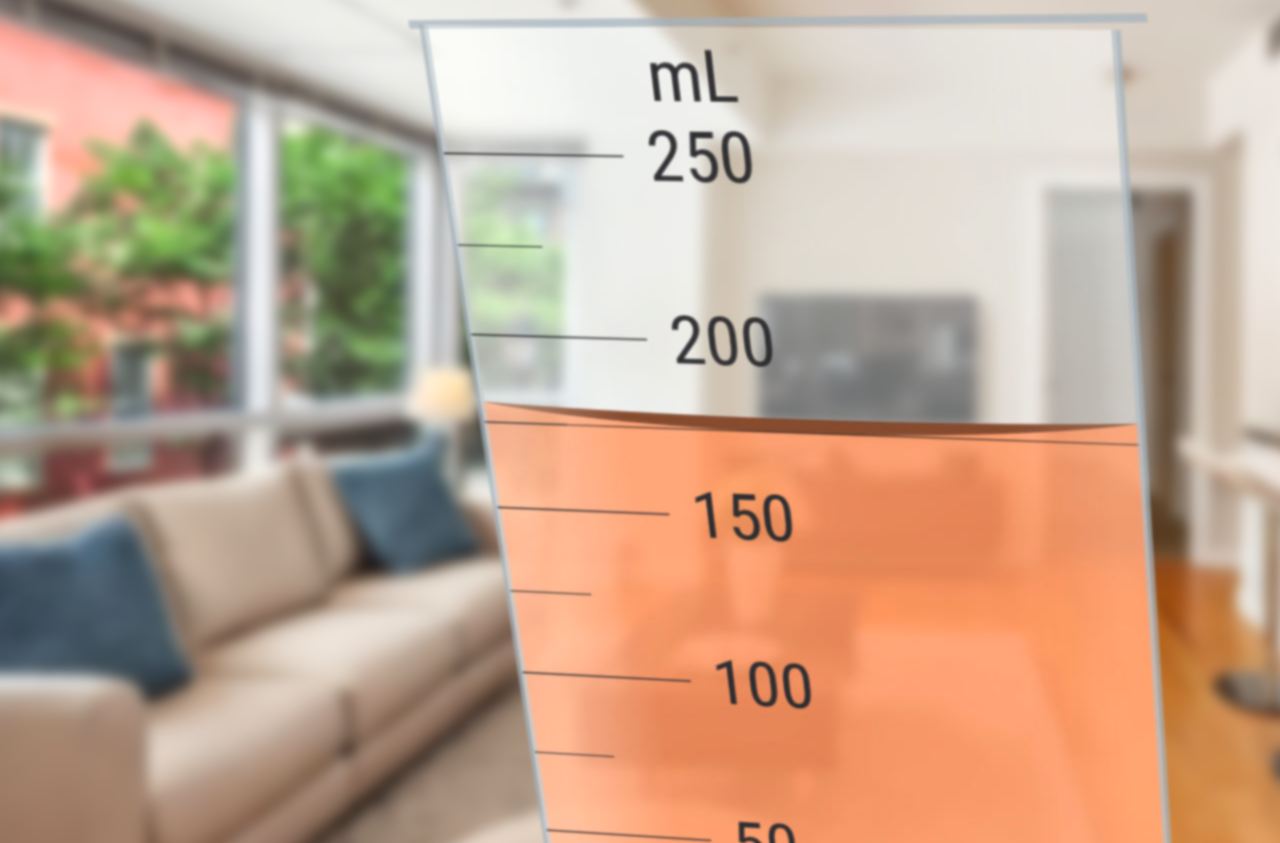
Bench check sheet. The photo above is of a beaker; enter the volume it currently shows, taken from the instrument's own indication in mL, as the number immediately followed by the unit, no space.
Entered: 175mL
